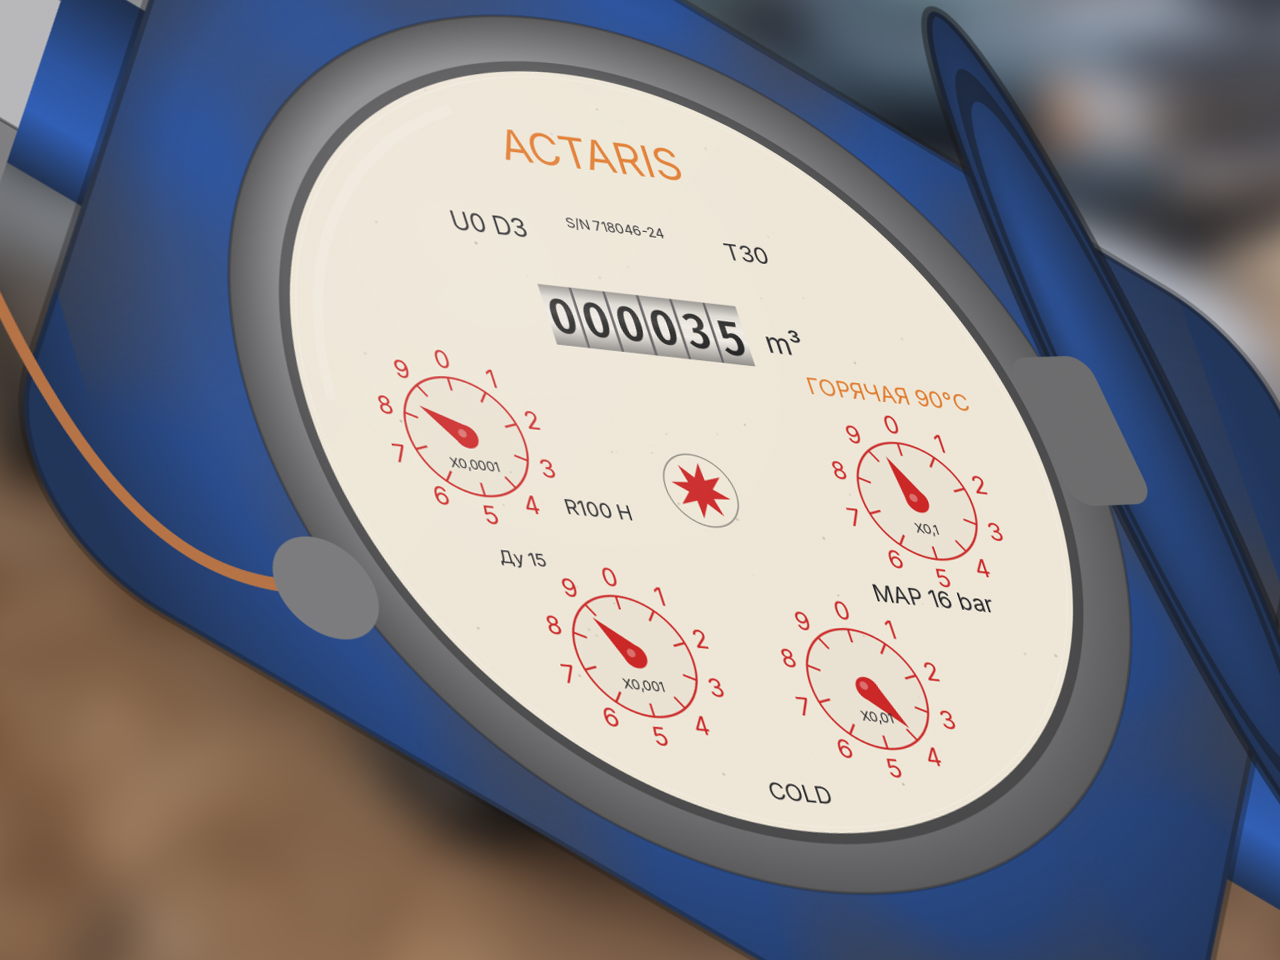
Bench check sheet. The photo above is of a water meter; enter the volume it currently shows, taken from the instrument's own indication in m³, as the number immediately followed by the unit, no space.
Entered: 34.9388m³
